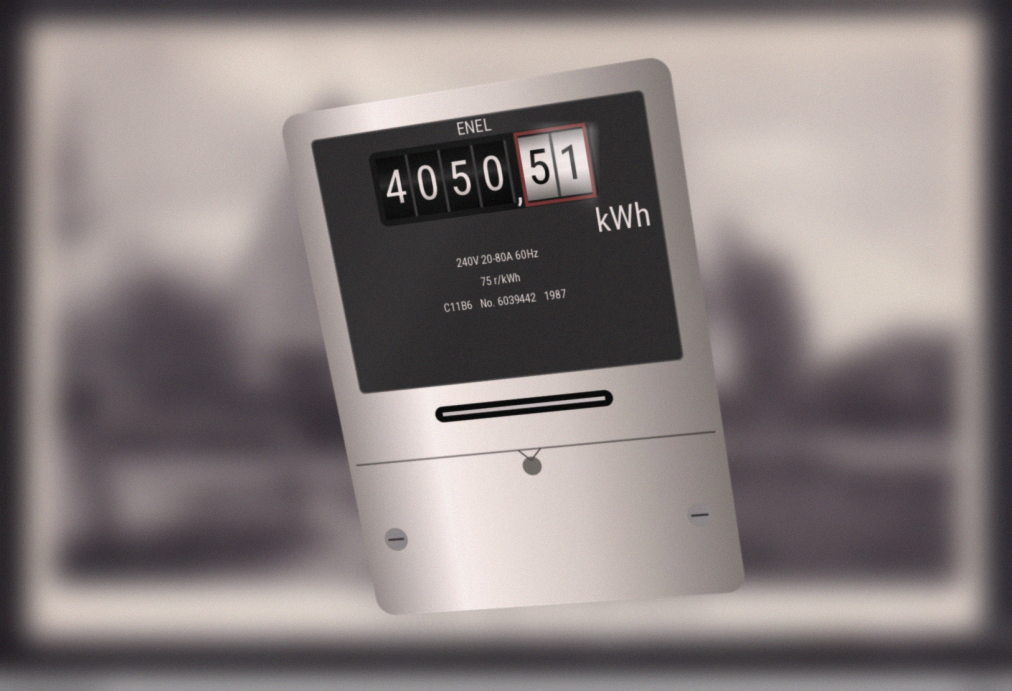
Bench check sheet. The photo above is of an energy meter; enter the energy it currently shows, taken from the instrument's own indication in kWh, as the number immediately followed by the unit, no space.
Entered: 4050.51kWh
